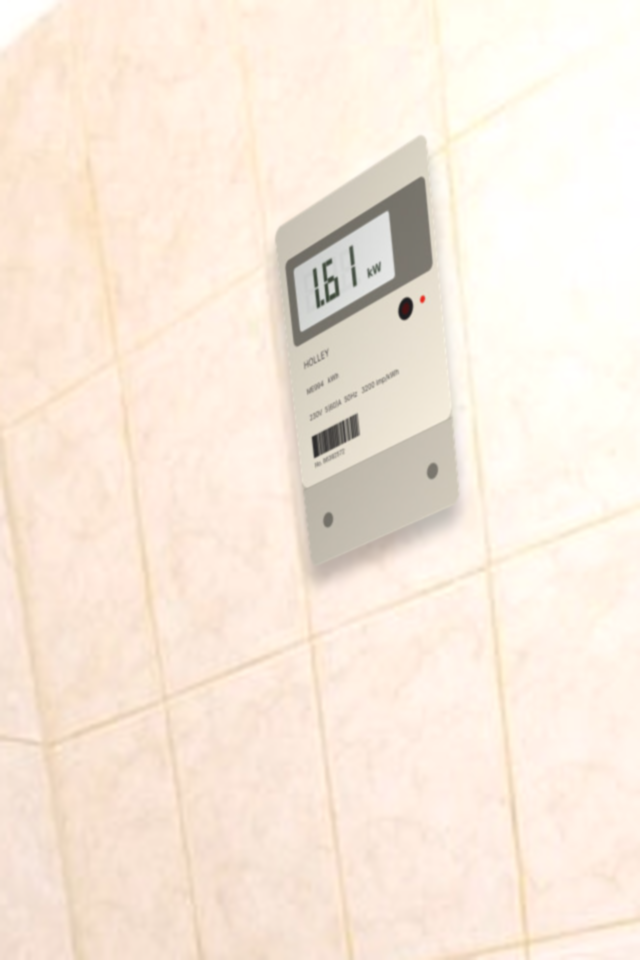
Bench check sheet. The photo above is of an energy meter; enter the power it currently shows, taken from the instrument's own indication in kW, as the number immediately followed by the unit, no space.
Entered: 1.61kW
